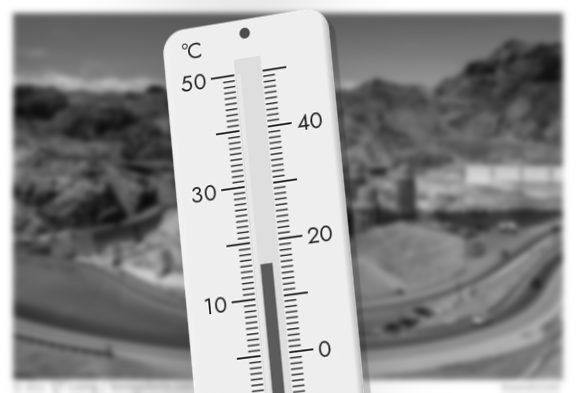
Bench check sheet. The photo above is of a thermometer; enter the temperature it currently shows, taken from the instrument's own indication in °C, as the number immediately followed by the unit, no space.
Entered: 16°C
